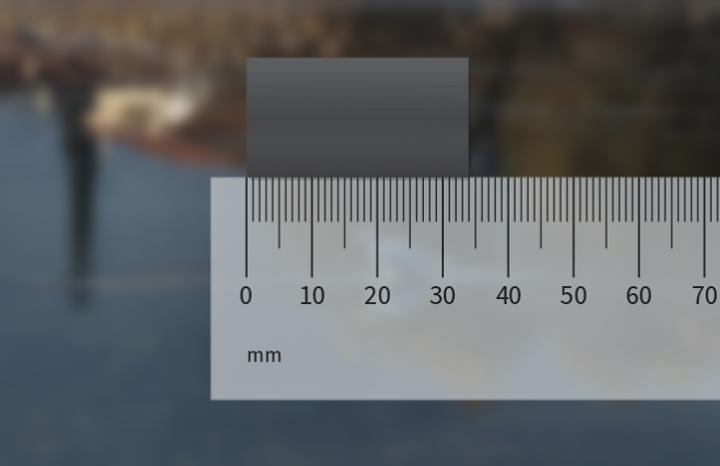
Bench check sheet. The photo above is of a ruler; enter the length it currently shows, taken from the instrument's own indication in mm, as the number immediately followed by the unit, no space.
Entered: 34mm
